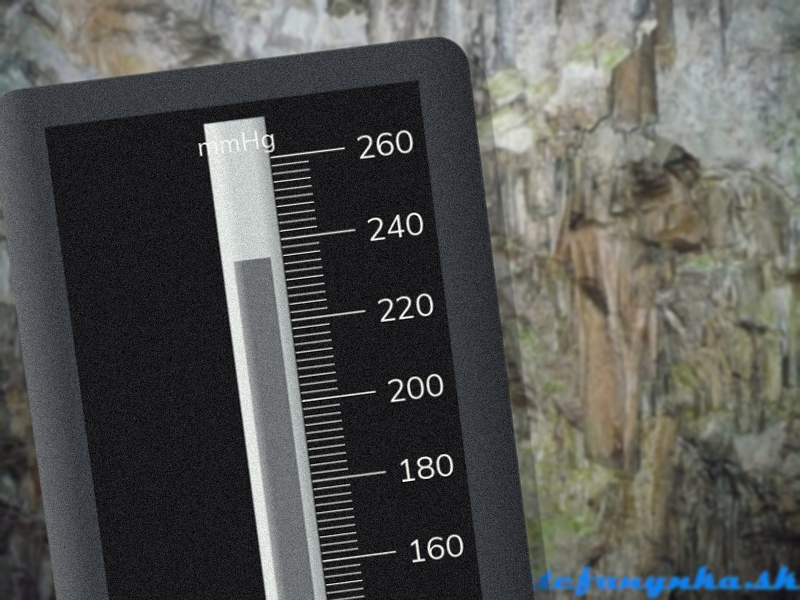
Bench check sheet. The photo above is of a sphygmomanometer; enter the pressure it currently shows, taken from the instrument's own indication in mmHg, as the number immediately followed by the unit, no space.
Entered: 236mmHg
